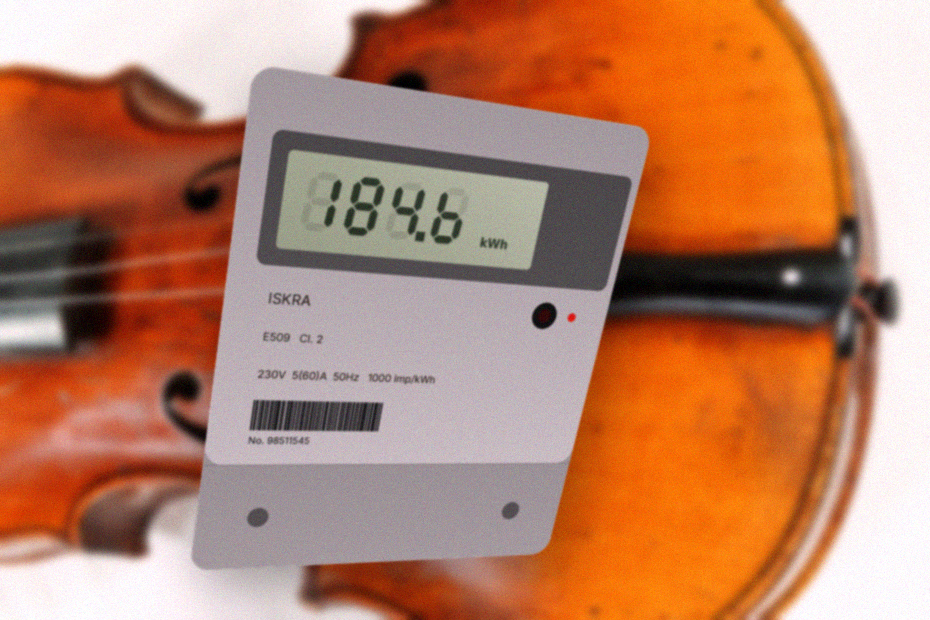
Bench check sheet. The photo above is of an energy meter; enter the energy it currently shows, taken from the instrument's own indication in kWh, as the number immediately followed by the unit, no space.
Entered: 184.6kWh
